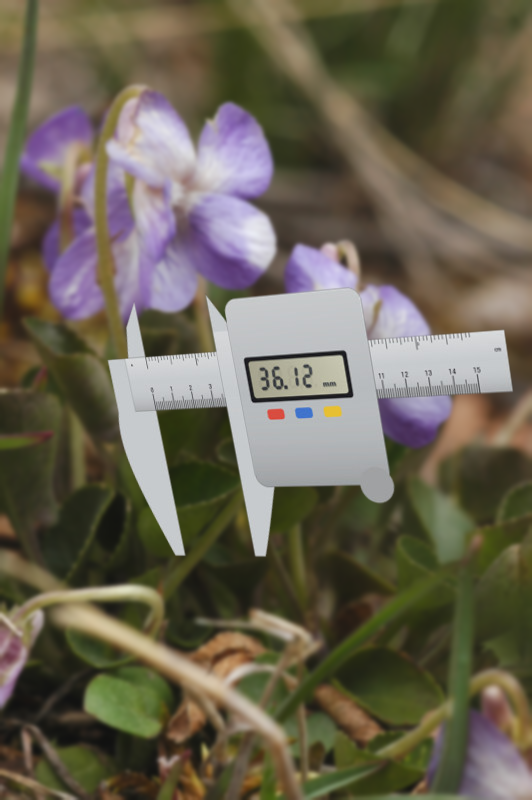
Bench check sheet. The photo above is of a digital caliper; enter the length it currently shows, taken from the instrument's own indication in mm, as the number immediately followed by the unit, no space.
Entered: 36.12mm
